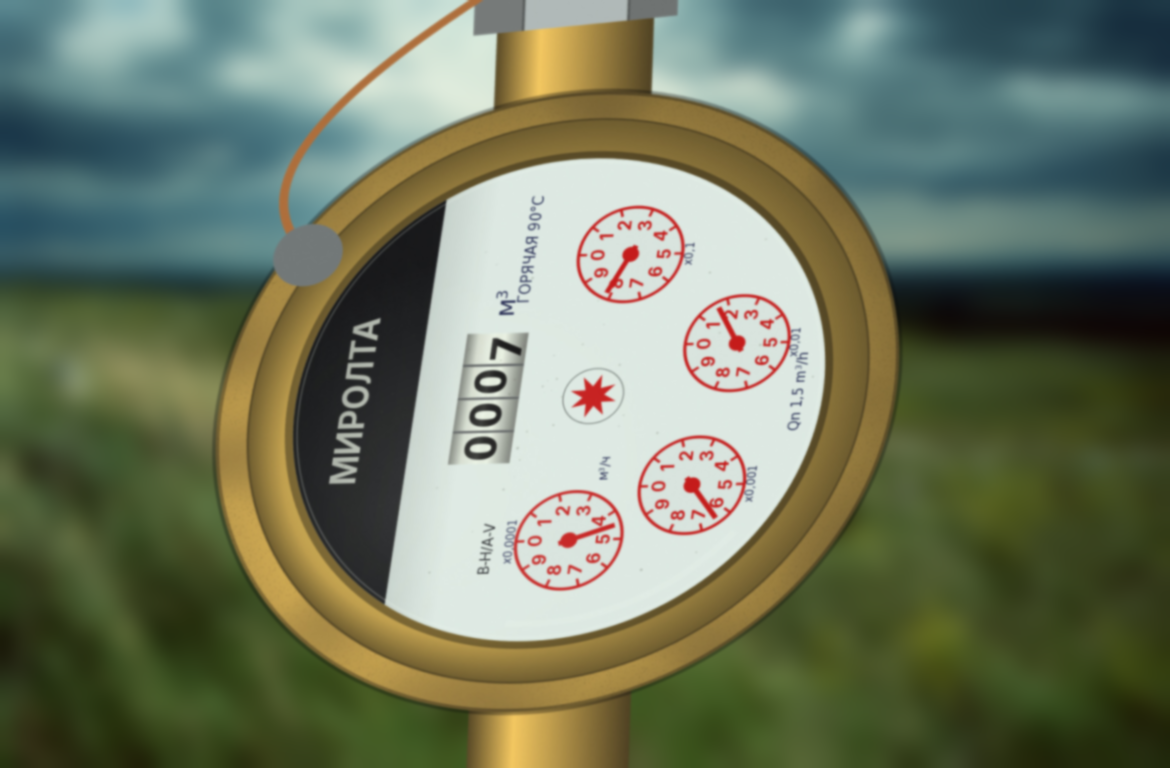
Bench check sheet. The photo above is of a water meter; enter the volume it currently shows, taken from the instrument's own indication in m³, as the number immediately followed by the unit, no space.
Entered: 6.8164m³
